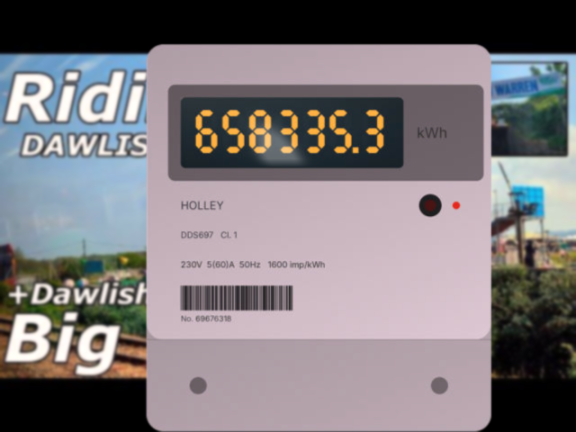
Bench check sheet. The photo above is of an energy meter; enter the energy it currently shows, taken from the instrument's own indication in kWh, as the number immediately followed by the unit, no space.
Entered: 658335.3kWh
